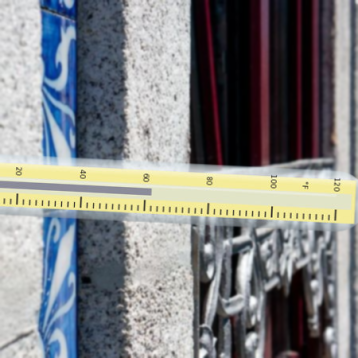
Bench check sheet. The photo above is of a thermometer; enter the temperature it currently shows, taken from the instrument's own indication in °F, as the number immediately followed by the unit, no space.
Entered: 62°F
